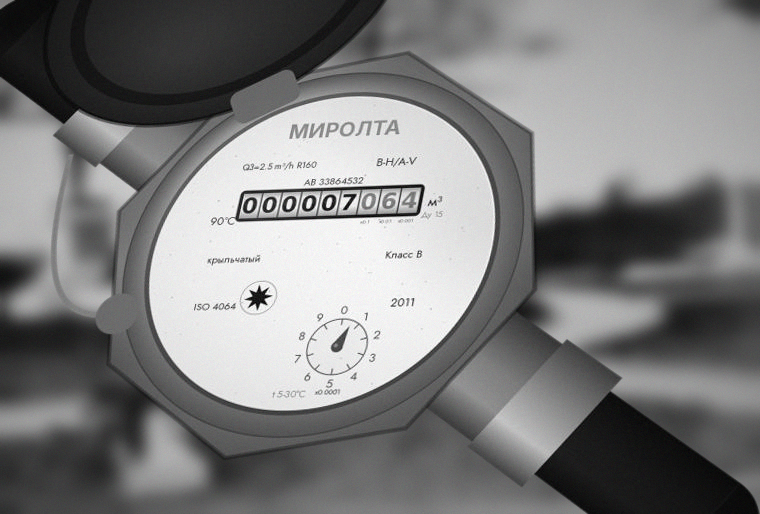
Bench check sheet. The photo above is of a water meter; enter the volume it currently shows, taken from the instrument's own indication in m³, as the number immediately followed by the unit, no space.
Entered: 7.0640m³
